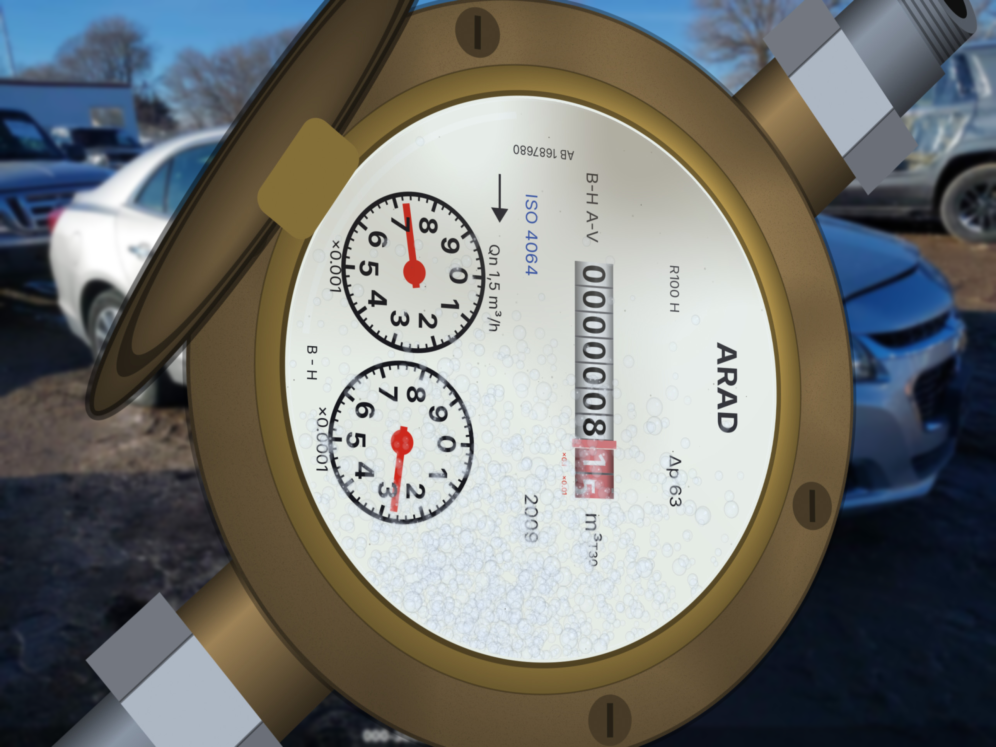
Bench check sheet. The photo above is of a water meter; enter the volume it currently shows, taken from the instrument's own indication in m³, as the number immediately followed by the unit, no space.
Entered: 8.1472m³
